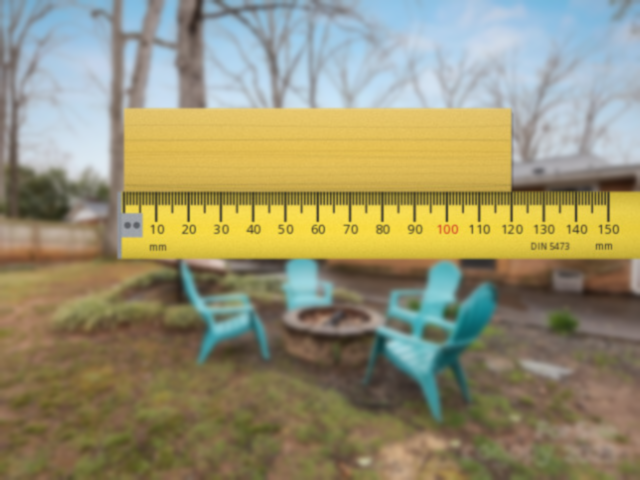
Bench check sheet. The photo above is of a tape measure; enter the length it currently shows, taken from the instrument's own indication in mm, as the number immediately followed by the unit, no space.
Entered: 120mm
